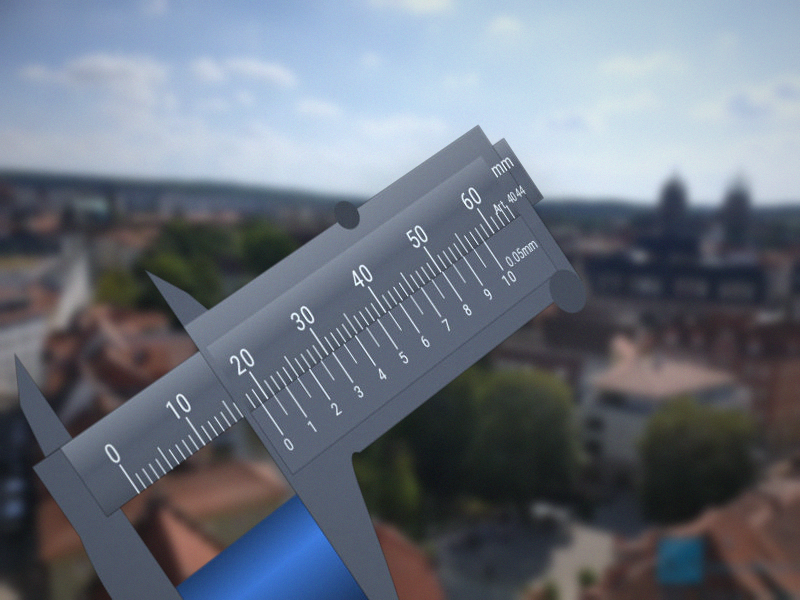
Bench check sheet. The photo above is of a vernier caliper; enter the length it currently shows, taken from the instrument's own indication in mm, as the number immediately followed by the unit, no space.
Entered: 19.0mm
